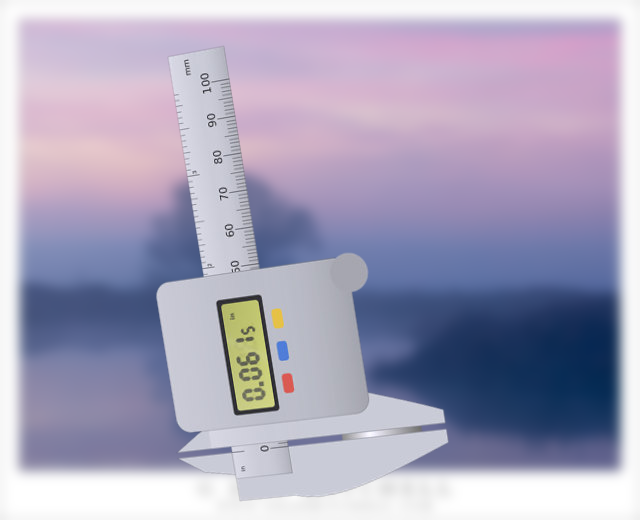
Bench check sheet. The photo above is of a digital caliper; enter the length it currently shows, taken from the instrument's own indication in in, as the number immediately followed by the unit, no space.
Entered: 0.0615in
